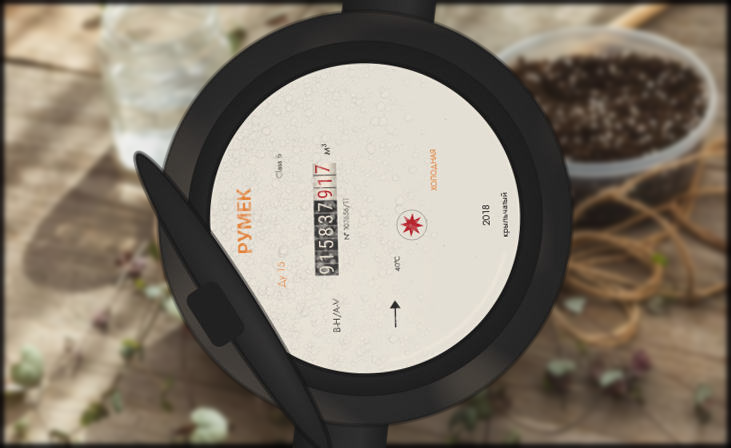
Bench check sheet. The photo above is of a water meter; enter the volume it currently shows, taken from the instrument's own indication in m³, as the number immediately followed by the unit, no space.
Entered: 915837.917m³
